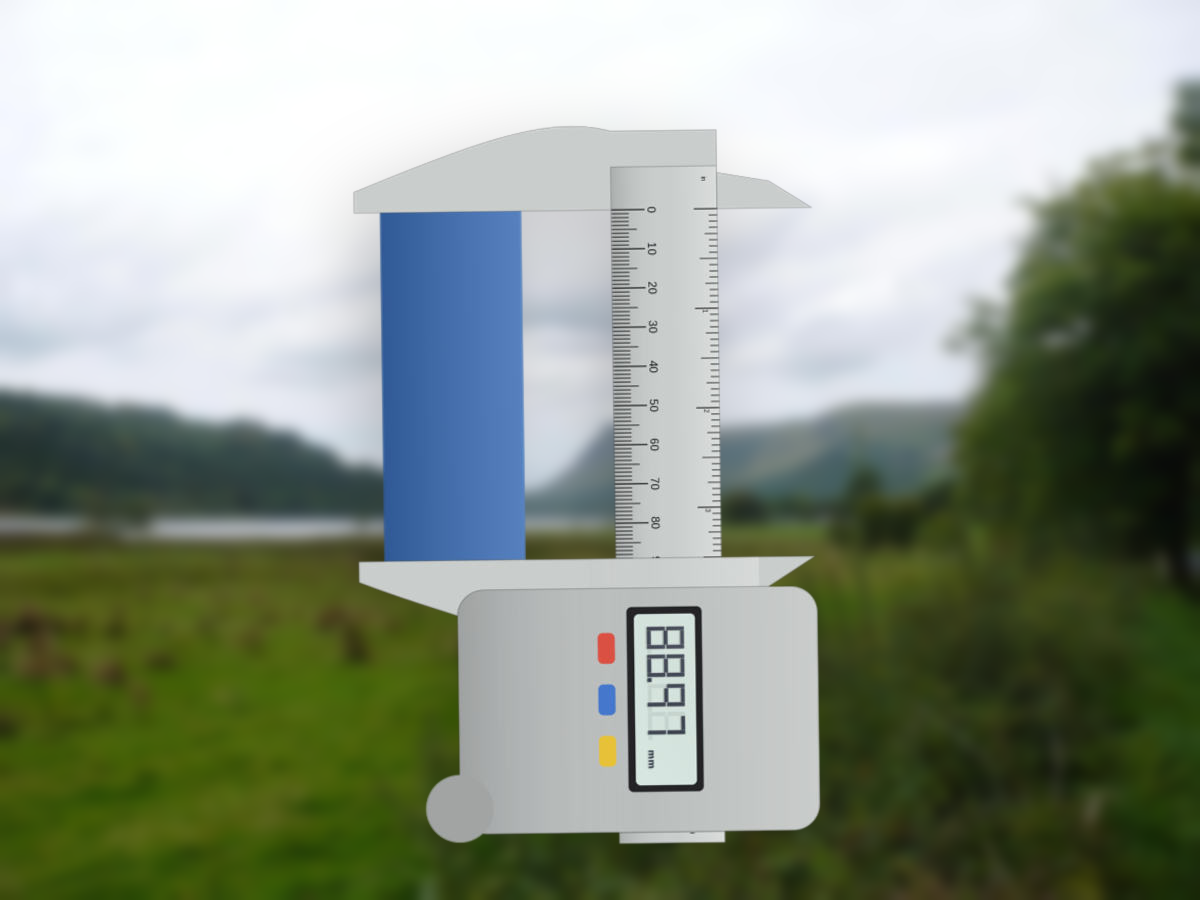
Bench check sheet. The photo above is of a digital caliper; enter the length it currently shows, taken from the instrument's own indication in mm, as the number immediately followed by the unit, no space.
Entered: 88.97mm
